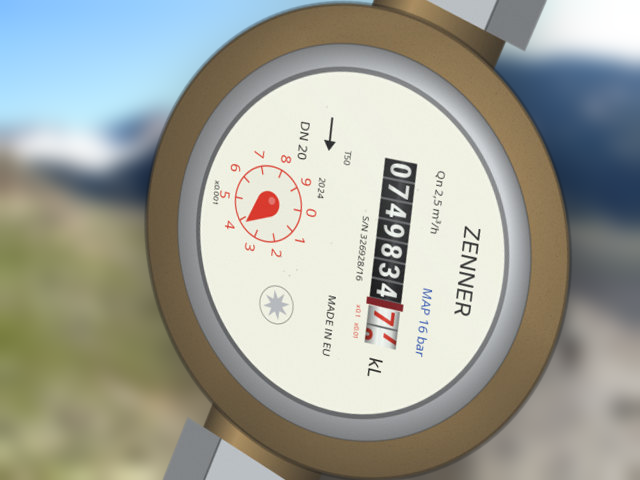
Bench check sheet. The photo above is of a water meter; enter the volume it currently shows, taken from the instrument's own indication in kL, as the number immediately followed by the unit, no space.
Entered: 749834.773kL
